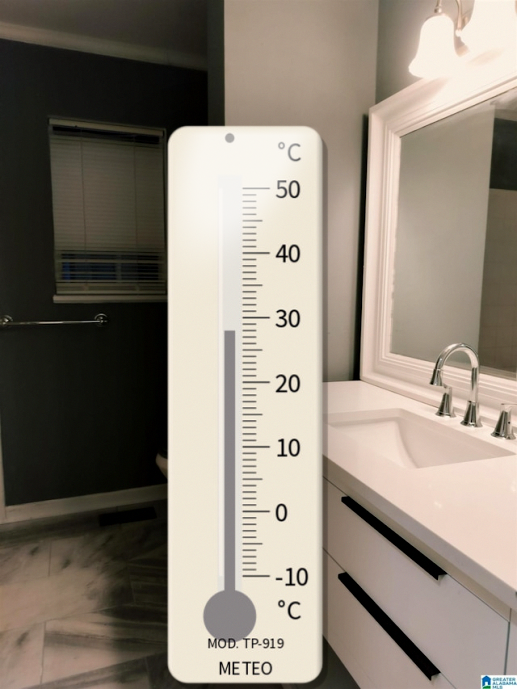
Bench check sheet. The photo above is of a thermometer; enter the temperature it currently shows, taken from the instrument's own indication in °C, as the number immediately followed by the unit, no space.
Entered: 28°C
